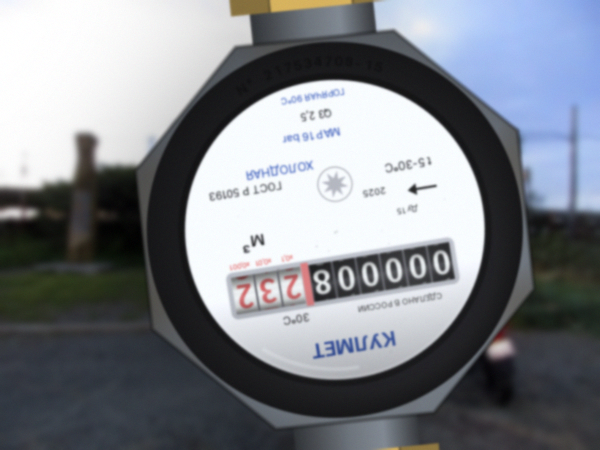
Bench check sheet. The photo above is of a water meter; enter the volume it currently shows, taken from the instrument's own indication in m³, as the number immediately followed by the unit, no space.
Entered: 8.232m³
